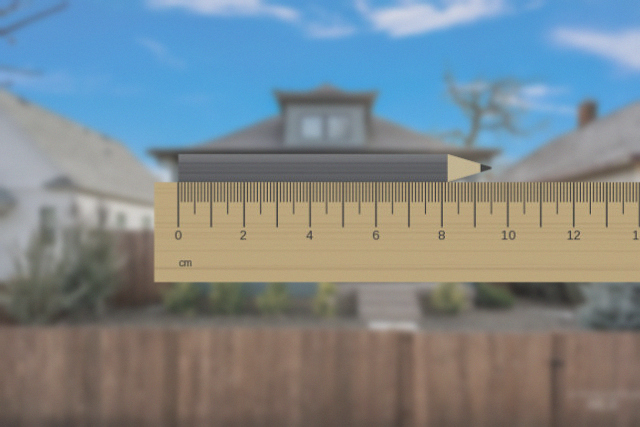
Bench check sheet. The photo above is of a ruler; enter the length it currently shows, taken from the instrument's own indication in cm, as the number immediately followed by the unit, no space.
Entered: 9.5cm
